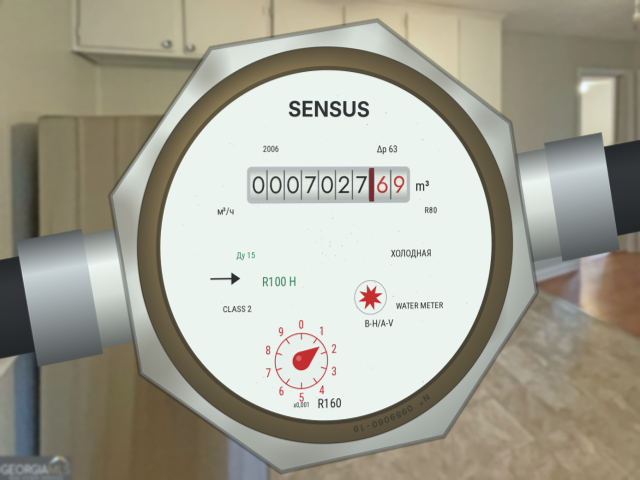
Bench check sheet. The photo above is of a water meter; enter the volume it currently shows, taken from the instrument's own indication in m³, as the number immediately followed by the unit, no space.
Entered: 7027.691m³
